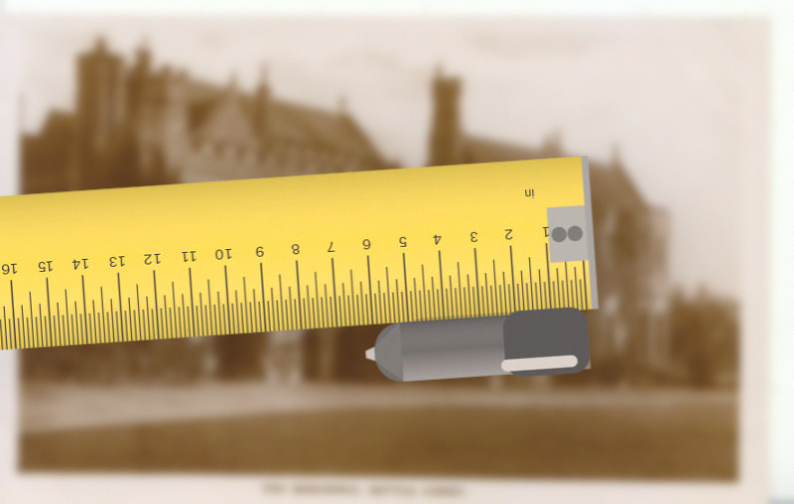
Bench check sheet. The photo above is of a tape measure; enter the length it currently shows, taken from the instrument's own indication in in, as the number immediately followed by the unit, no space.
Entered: 6.25in
